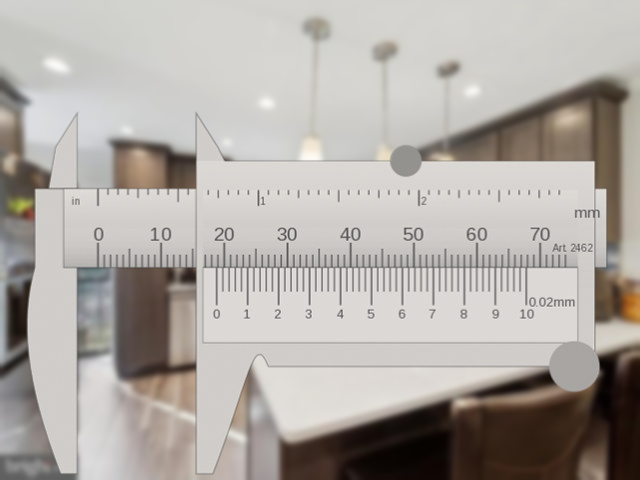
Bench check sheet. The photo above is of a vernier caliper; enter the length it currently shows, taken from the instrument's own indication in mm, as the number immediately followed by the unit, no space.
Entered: 18.8mm
